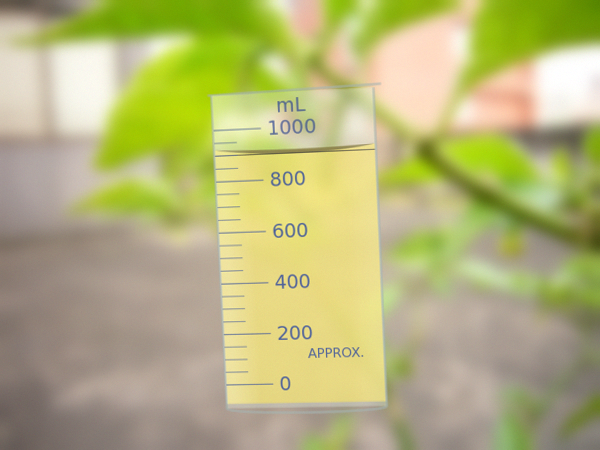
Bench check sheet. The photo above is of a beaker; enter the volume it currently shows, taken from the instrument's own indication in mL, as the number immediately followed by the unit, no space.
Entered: 900mL
